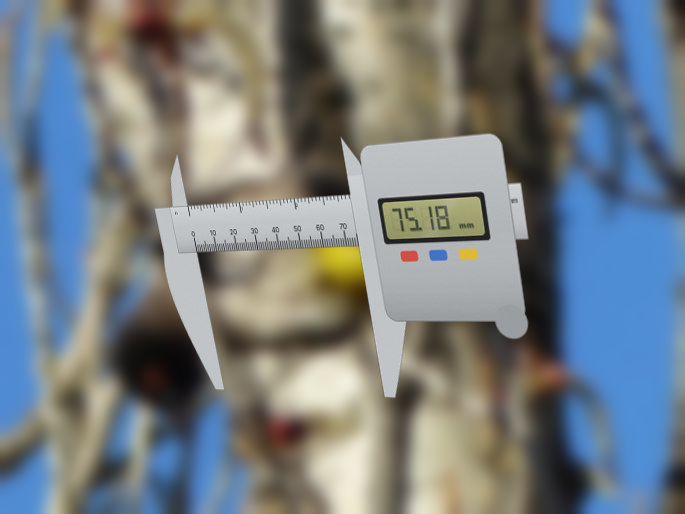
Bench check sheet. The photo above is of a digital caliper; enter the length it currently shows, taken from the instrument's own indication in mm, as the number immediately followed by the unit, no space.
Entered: 75.18mm
